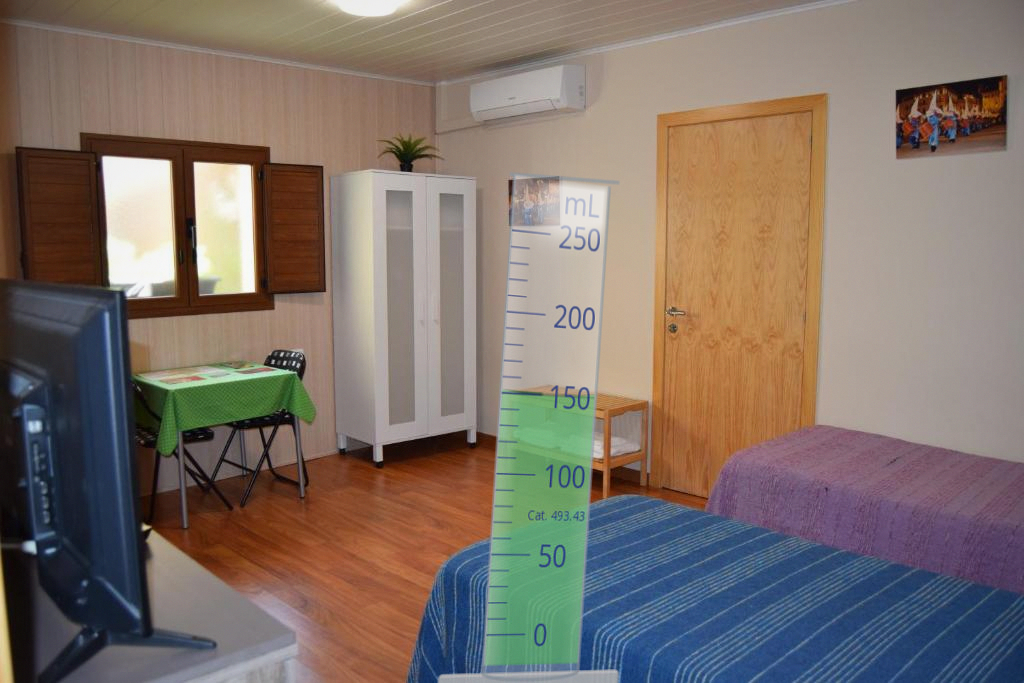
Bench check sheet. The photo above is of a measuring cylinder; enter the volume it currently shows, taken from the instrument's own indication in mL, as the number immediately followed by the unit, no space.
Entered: 150mL
